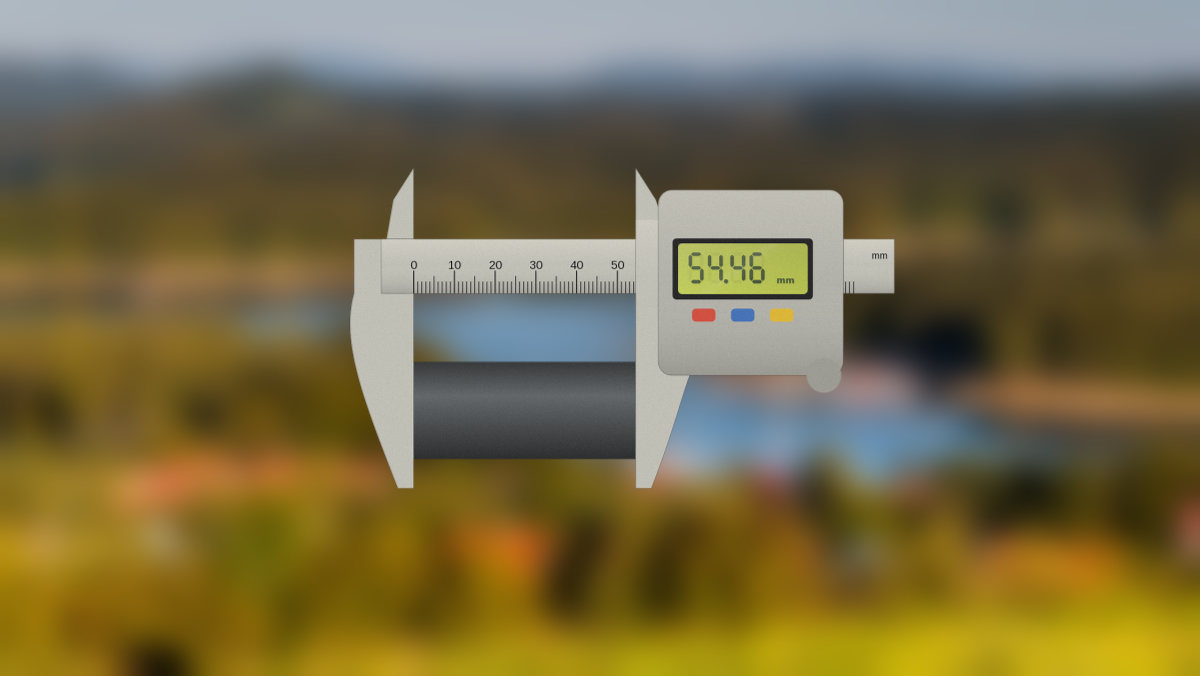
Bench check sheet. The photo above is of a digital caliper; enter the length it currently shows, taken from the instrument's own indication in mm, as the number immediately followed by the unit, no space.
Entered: 54.46mm
